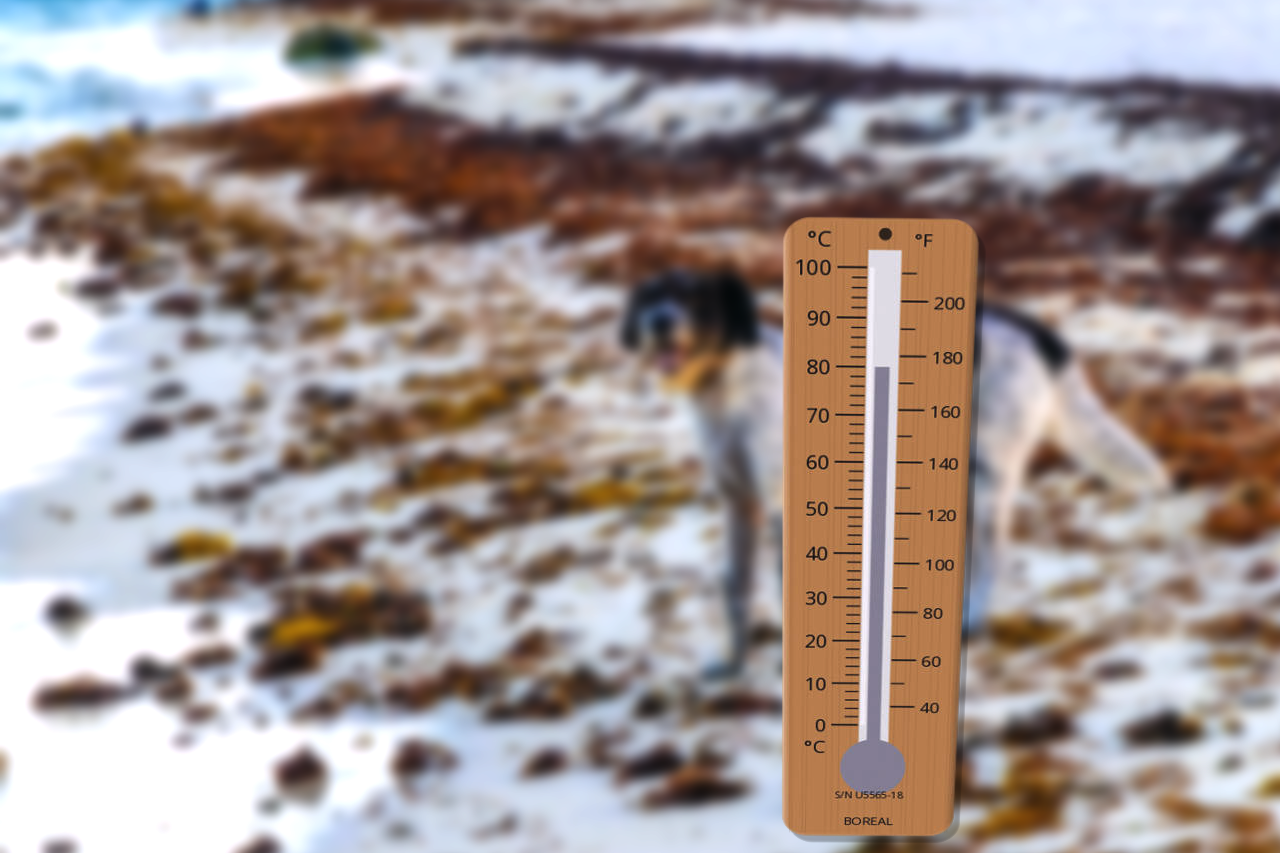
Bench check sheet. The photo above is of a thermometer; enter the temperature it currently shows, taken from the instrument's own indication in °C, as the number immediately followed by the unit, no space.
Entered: 80°C
